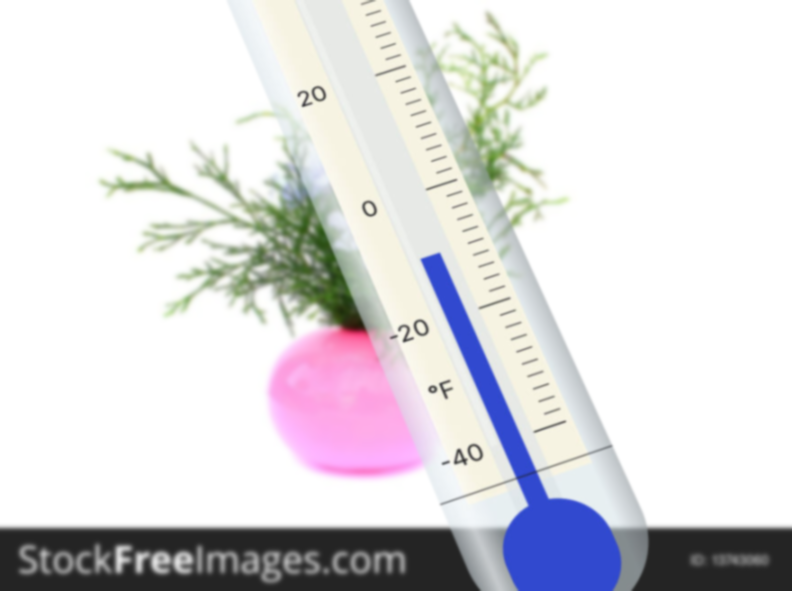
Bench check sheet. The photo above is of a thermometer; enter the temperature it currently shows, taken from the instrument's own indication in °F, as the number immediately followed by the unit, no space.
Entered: -10°F
